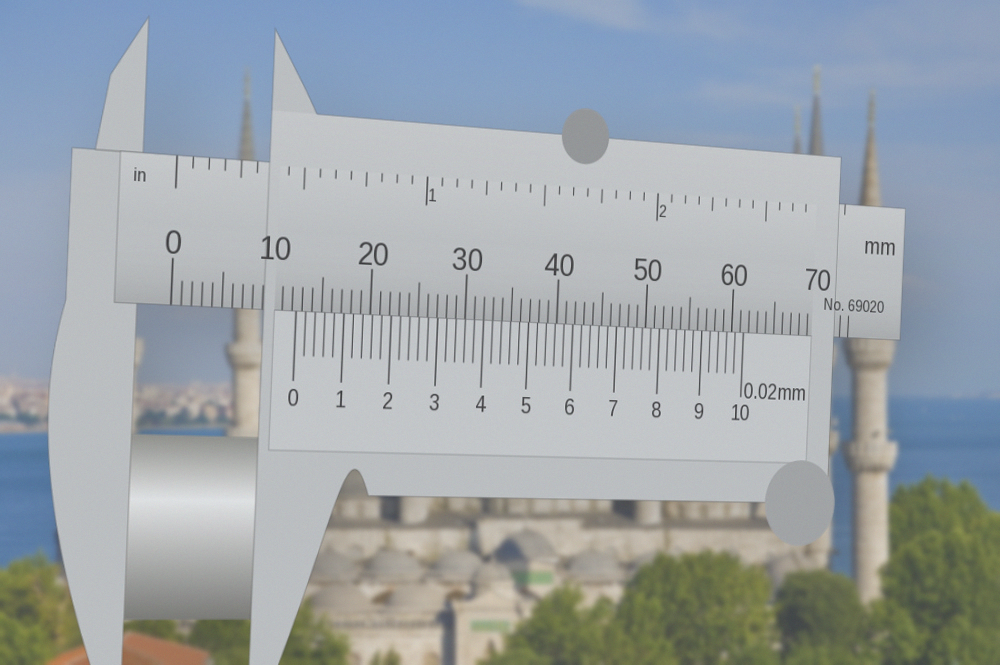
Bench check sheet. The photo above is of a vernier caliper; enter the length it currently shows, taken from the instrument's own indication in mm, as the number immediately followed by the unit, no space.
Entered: 12.4mm
